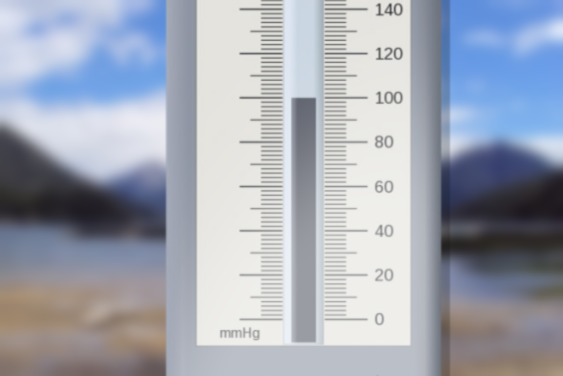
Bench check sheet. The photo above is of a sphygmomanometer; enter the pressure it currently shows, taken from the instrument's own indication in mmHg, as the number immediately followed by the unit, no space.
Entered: 100mmHg
